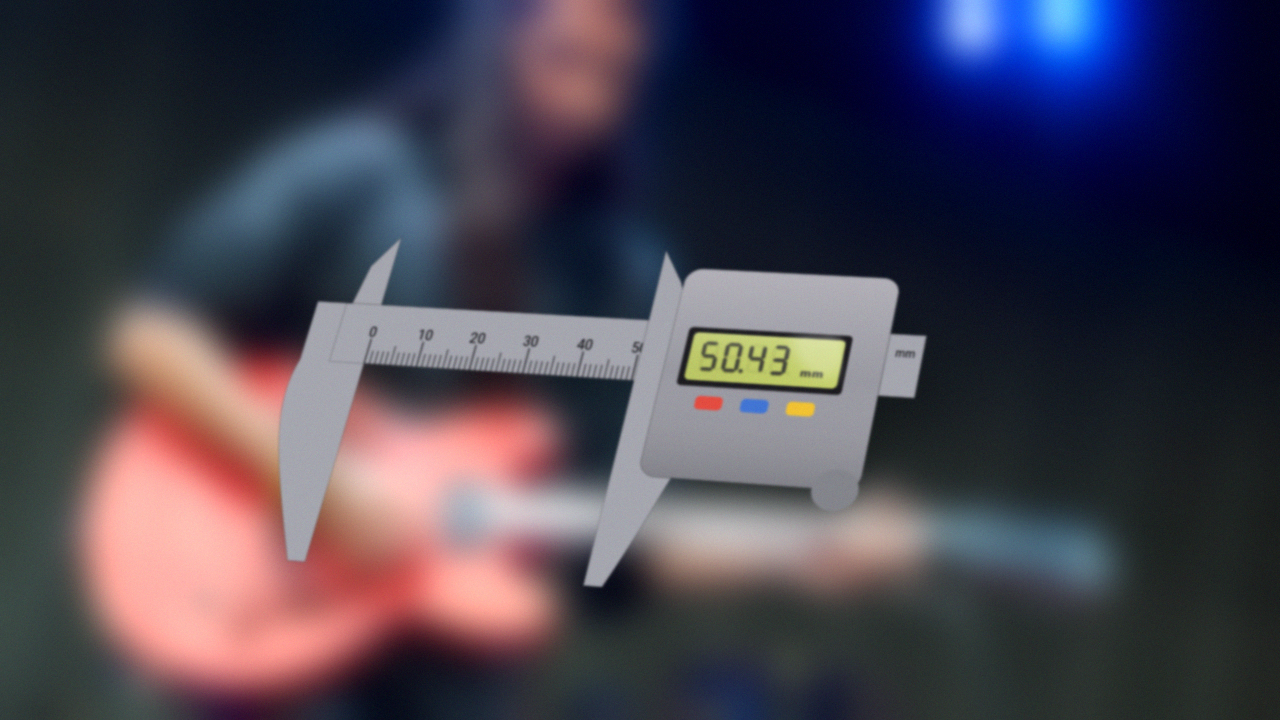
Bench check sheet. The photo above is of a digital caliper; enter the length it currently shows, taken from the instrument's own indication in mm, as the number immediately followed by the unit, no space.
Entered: 50.43mm
